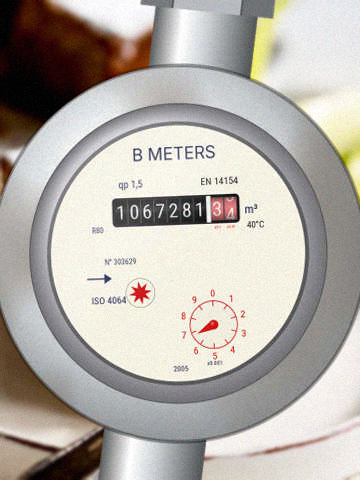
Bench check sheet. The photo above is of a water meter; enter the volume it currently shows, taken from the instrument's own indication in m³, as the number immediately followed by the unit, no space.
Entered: 1067281.336m³
